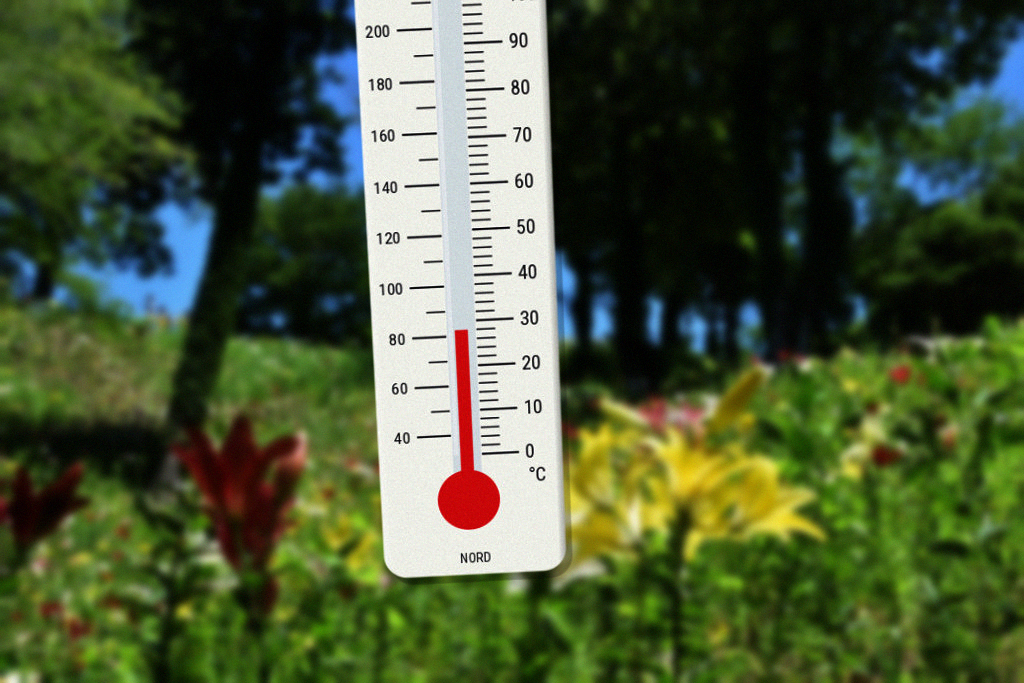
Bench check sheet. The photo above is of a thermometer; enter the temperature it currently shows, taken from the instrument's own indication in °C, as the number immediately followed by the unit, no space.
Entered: 28°C
